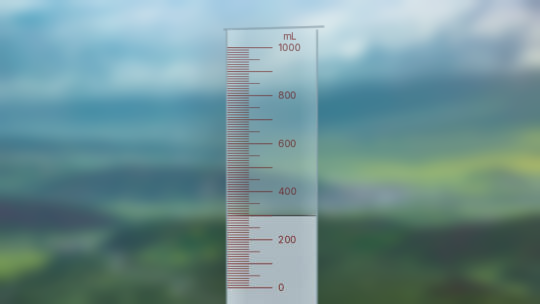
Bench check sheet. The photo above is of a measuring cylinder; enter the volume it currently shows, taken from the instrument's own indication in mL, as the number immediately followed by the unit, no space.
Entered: 300mL
